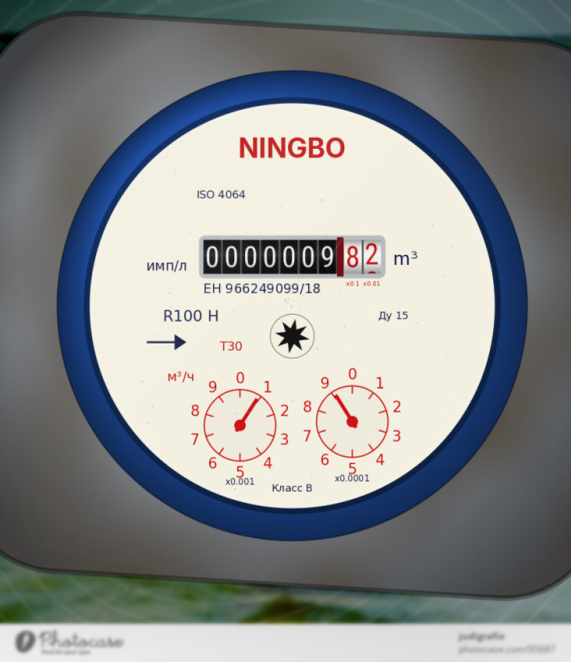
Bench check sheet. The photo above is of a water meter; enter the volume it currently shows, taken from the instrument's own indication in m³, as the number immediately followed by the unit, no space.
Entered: 9.8209m³
